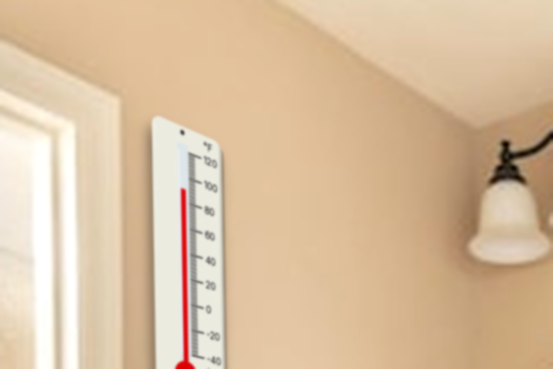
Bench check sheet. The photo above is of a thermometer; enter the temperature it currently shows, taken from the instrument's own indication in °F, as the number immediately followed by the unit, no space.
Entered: 90°F
